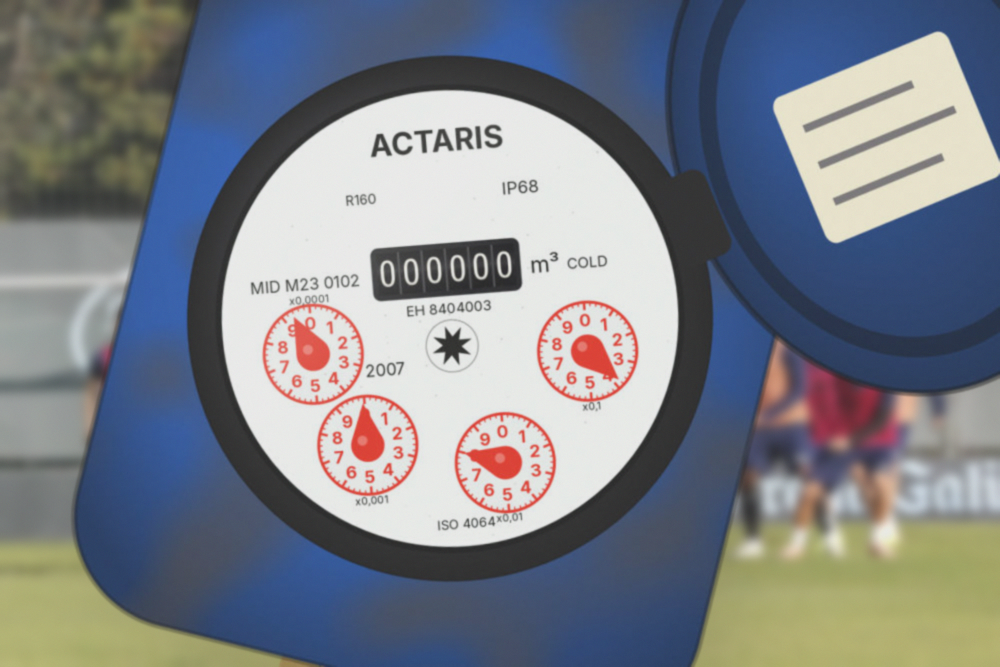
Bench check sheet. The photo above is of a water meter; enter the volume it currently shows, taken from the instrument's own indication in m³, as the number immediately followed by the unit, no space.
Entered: 0.3799m³
